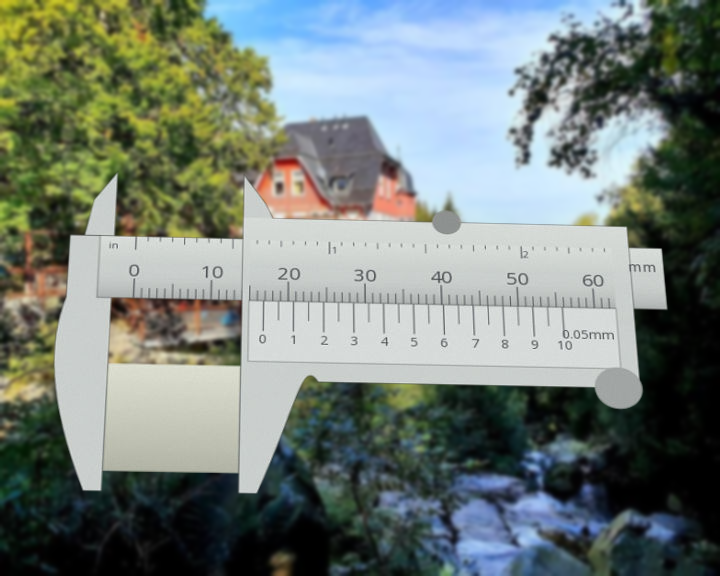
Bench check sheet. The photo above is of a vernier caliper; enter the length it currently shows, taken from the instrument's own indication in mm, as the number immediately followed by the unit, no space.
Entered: 16.8mm
